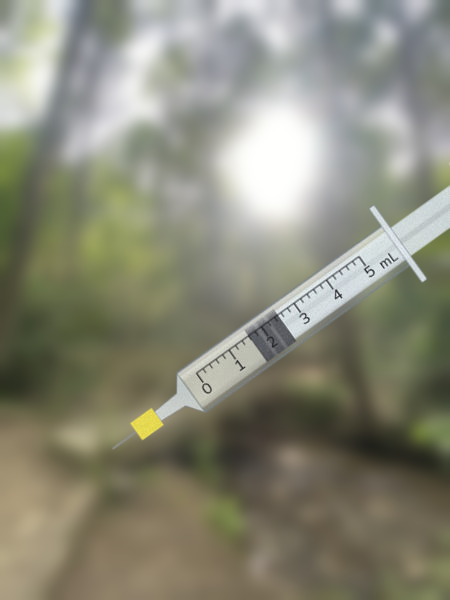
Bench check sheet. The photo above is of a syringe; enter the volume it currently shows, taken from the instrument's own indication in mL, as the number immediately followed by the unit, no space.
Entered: 1.6mL
